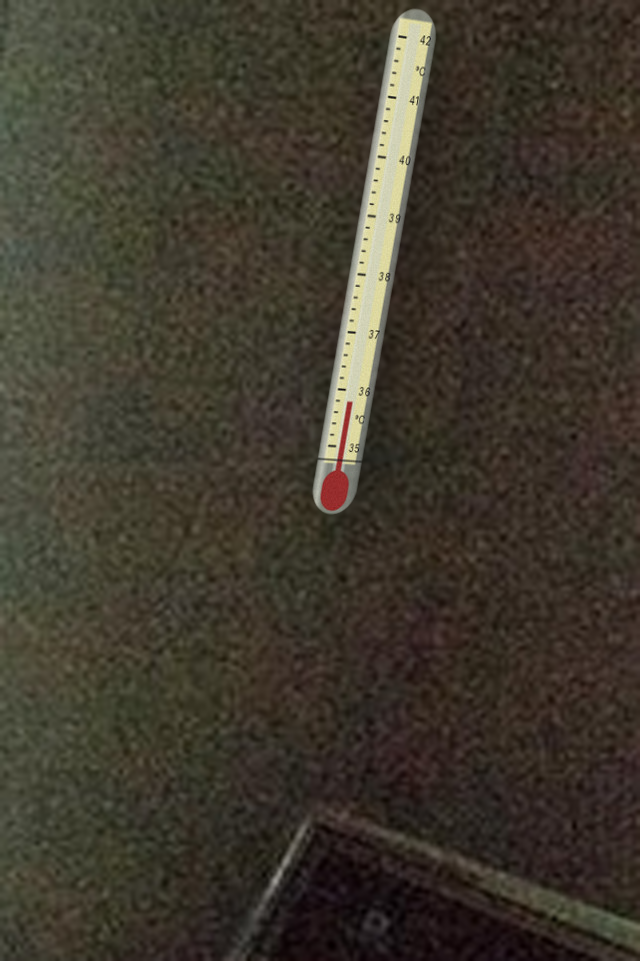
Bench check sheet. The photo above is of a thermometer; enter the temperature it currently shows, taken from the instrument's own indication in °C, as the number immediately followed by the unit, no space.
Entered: 35.8°C
